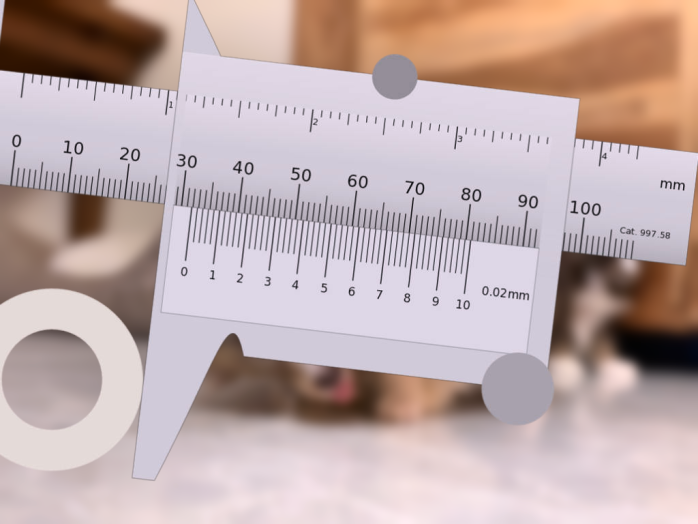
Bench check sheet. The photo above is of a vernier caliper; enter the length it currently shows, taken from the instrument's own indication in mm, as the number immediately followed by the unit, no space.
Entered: 31.8mm
